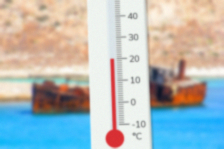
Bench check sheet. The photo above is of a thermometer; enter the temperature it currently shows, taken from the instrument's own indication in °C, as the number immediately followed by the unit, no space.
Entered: 20°C
